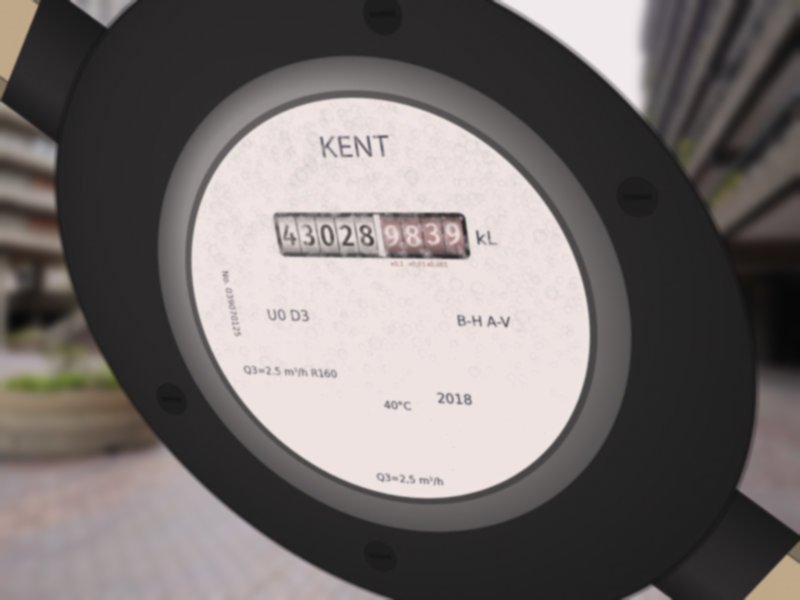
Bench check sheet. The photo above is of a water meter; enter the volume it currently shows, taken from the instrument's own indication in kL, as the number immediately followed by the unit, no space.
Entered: 43028.9839kL
